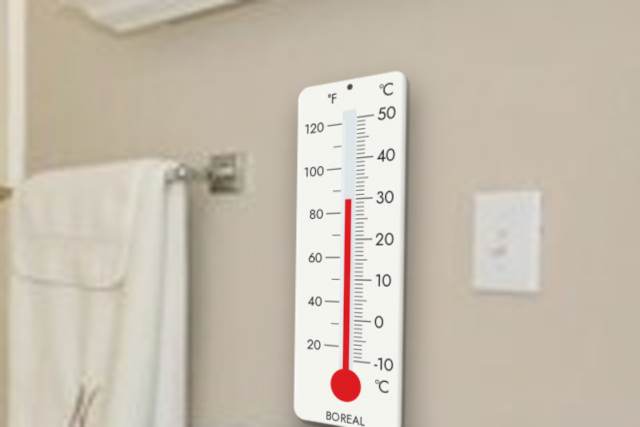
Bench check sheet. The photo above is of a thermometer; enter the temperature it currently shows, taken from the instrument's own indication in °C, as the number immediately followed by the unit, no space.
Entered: 30°C
